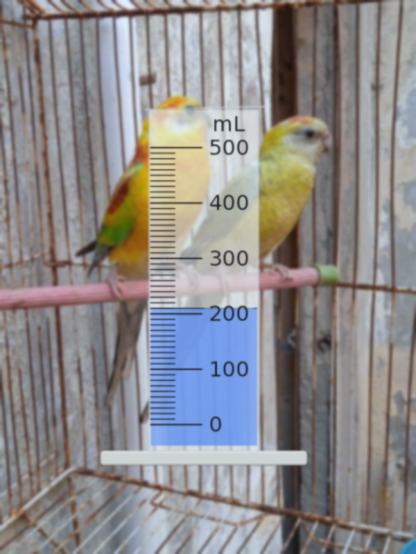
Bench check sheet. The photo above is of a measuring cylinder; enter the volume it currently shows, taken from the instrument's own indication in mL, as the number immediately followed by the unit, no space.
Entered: 210mL
